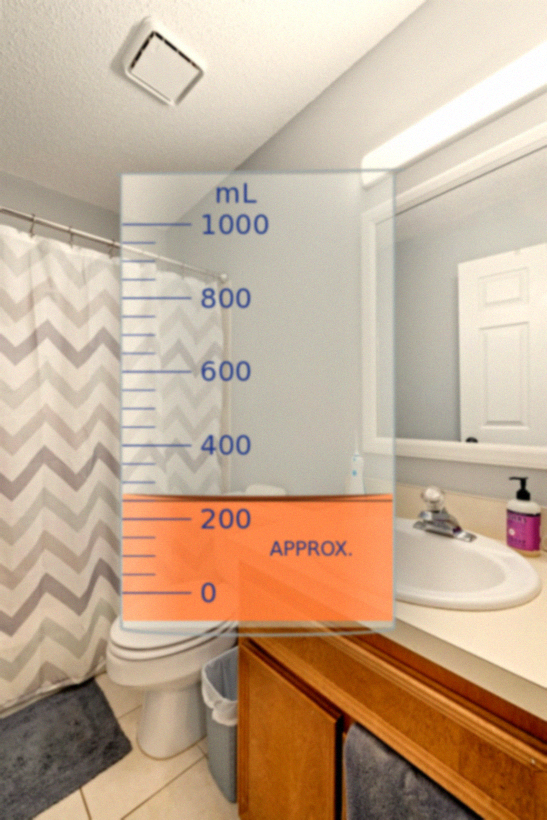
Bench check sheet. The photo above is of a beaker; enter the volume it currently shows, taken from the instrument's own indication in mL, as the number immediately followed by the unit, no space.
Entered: 250mL
